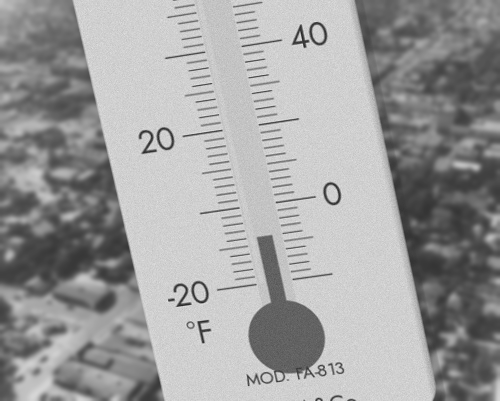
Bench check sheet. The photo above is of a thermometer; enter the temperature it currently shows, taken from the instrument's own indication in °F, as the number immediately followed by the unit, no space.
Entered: -8°F
